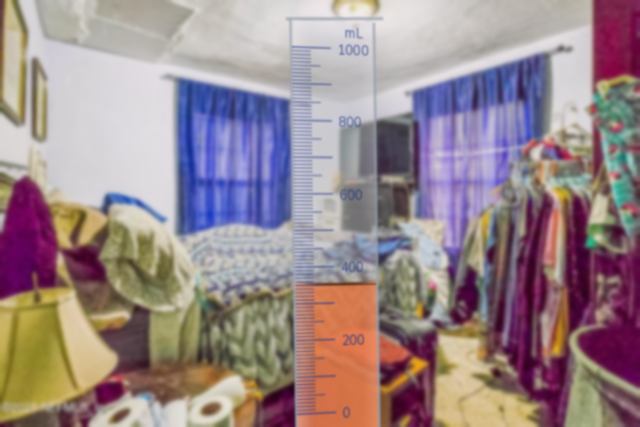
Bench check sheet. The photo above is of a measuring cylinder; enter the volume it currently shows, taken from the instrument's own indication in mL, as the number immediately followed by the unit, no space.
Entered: 350mL
